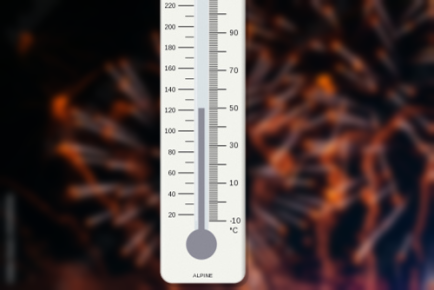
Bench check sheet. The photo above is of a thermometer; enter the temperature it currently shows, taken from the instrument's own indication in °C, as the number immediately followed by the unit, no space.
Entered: 50°C
